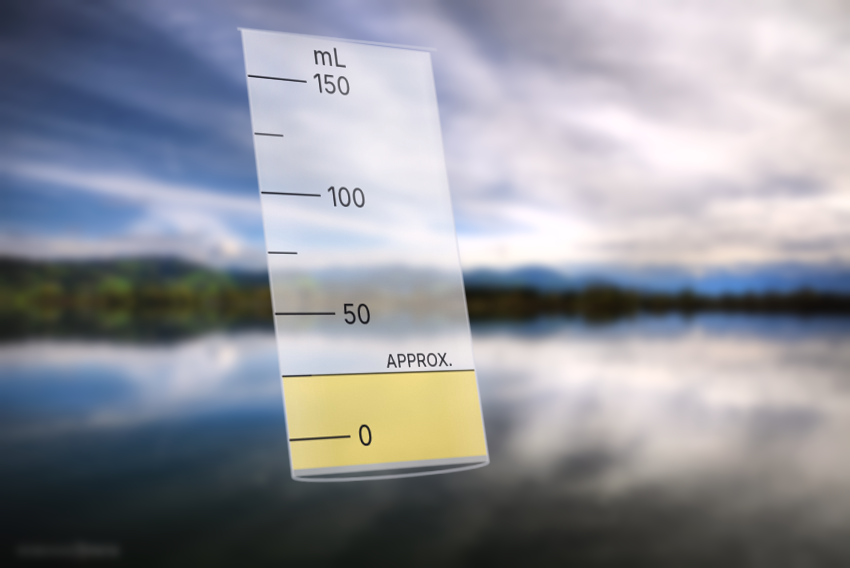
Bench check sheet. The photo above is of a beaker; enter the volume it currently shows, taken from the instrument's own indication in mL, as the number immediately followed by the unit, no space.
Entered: 25mL
